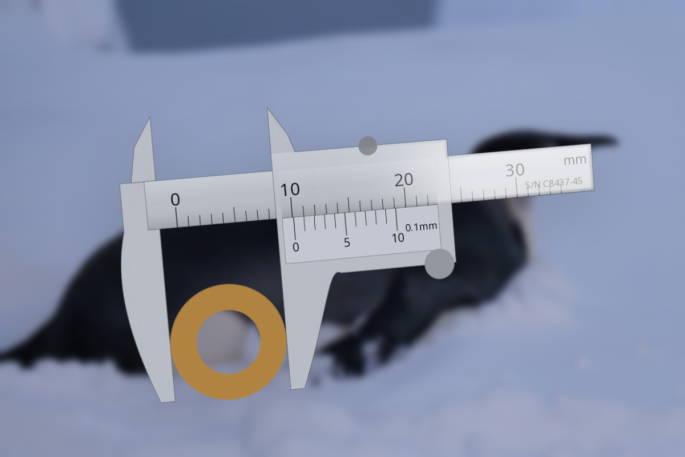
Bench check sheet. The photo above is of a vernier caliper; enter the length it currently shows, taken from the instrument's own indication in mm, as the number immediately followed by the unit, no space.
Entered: 10.1mm
